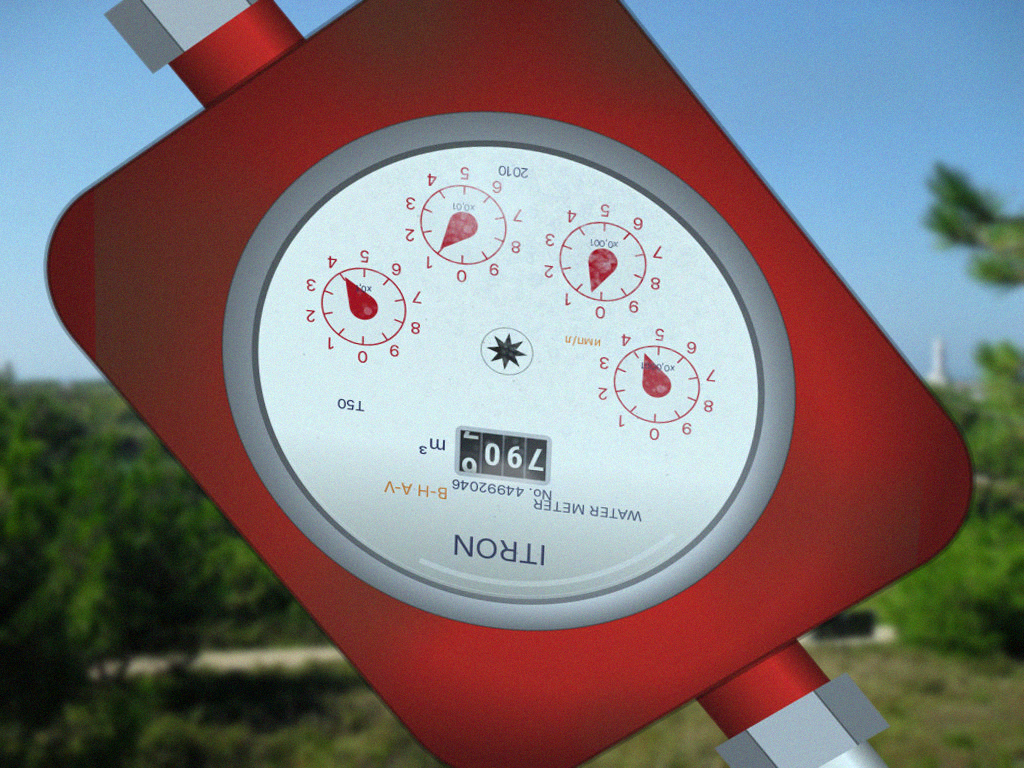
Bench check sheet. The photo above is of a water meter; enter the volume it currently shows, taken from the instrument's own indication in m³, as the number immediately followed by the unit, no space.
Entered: 7906.4104m³
